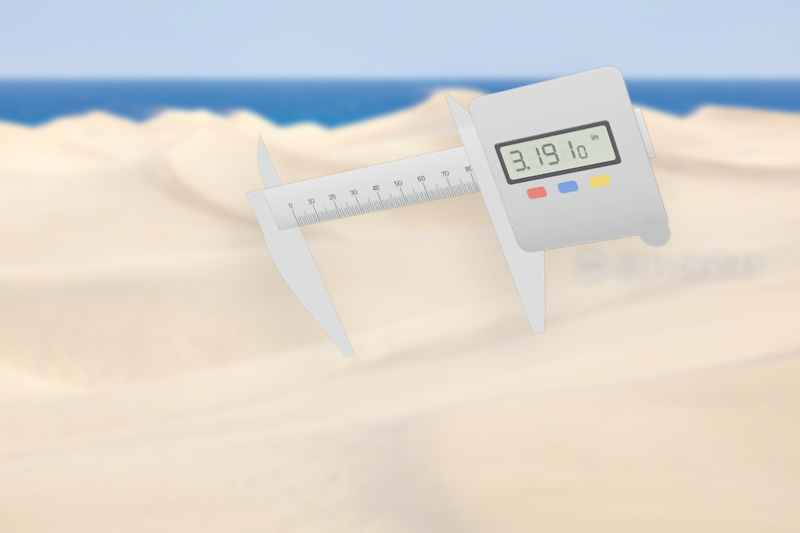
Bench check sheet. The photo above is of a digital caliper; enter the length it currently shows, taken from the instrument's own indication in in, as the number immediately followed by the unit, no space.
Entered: 3.1910in
